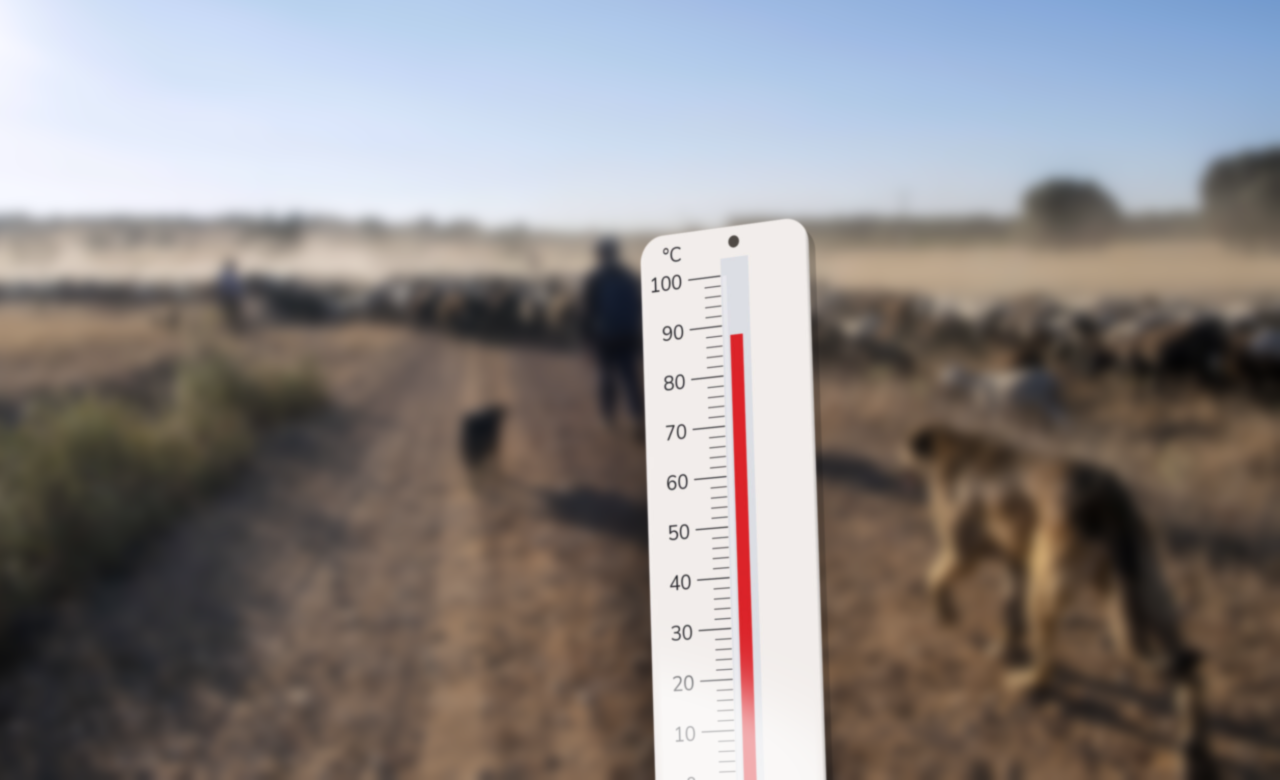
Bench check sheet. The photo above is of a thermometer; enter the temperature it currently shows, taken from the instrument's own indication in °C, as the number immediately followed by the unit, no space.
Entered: 88°C
